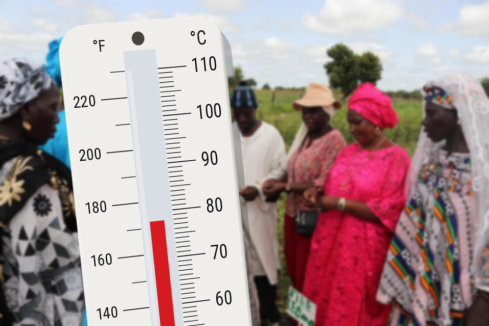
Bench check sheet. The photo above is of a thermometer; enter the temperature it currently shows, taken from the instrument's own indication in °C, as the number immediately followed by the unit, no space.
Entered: 78°C
